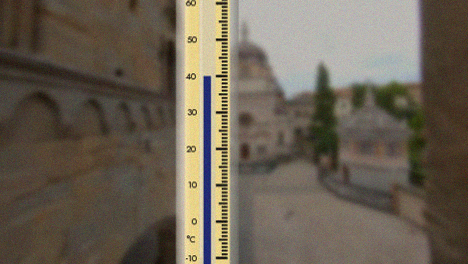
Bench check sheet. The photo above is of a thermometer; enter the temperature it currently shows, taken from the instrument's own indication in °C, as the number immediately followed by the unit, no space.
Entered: 40°C
